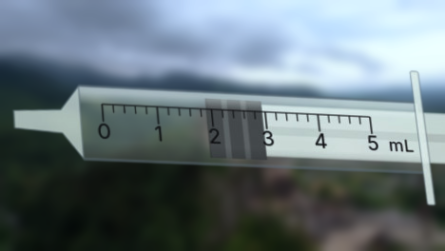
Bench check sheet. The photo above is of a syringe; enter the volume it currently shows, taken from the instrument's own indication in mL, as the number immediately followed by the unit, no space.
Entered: 1.9mL
